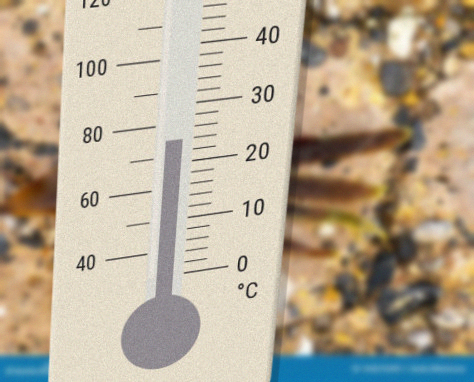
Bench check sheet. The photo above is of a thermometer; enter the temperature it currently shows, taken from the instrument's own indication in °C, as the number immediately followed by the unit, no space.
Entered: 24°C
